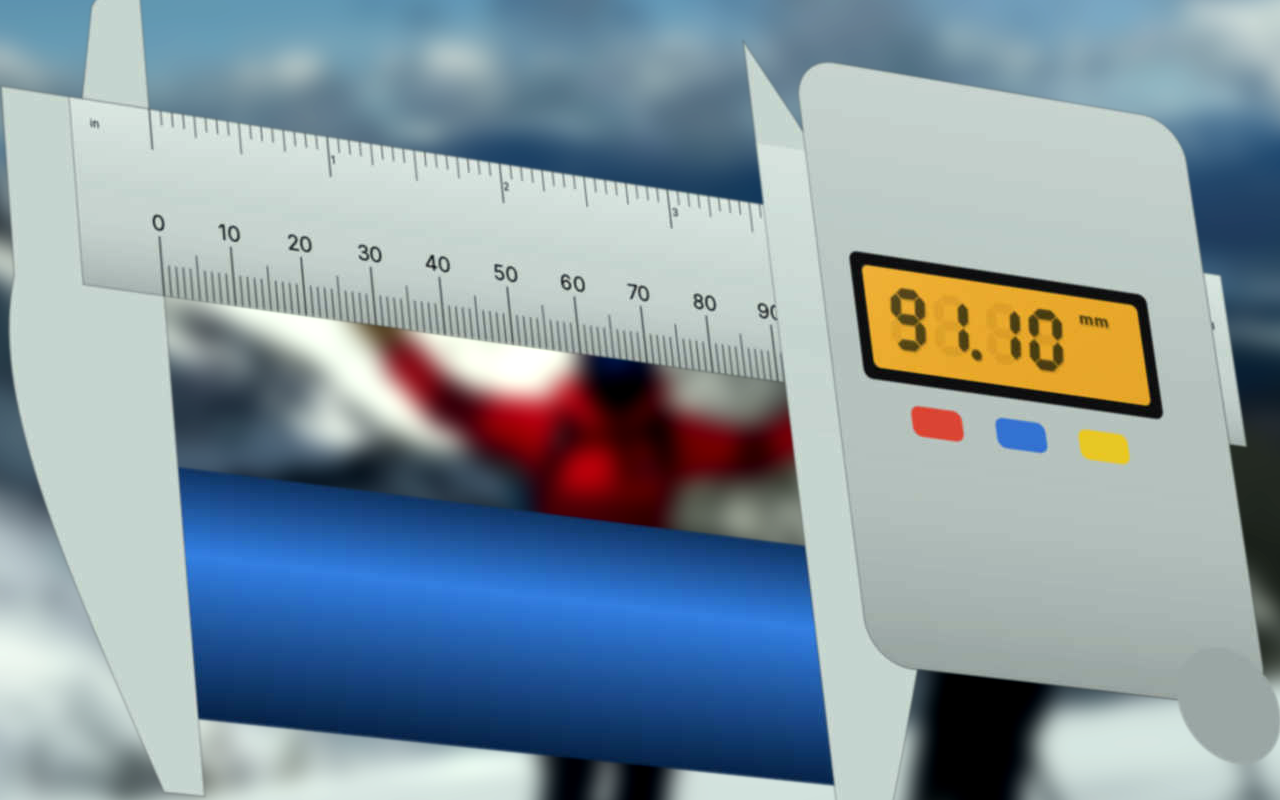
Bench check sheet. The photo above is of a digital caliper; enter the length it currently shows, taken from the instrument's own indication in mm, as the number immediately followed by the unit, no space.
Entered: 91.10mm
